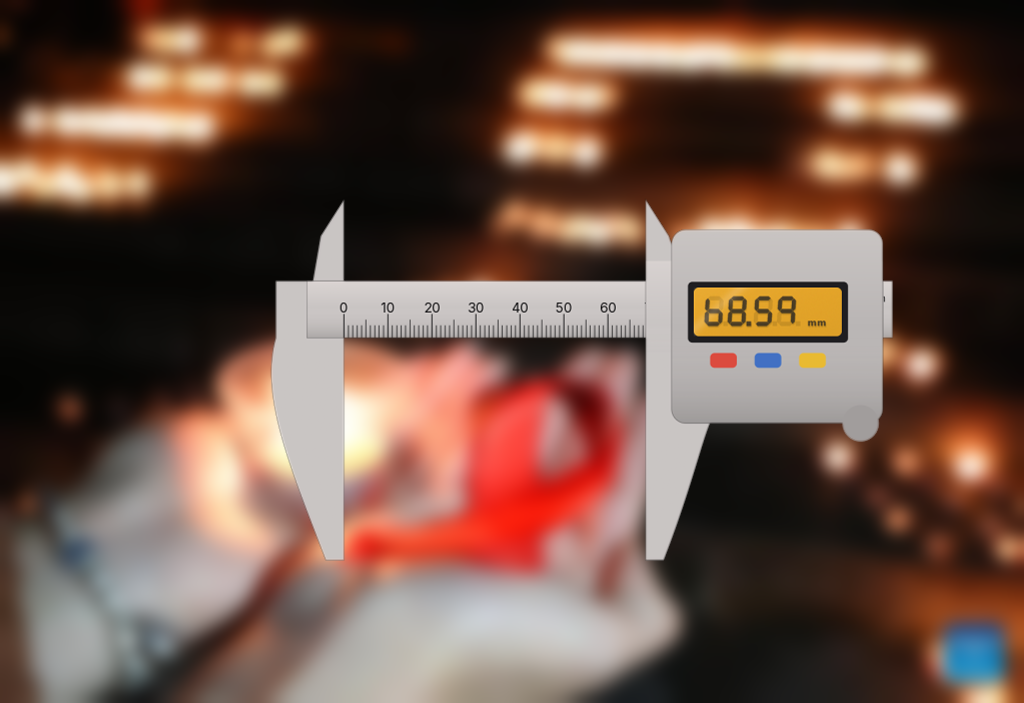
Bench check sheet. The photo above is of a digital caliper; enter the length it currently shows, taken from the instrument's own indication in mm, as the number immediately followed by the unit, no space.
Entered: 68.59mm
